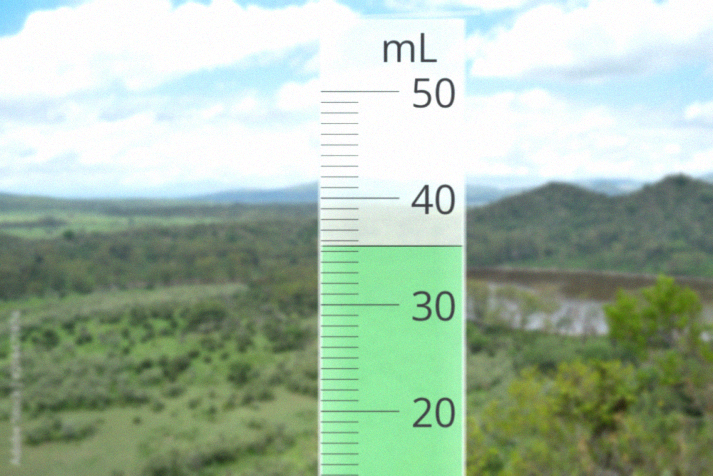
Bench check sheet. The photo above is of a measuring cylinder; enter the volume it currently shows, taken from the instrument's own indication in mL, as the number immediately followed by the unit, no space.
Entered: 35.5mL
